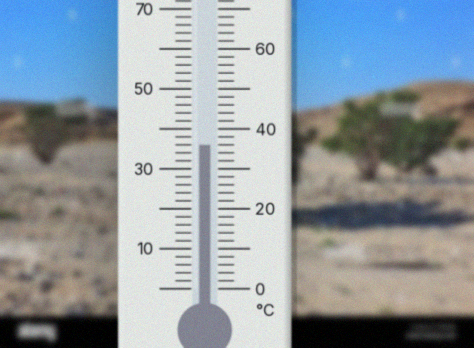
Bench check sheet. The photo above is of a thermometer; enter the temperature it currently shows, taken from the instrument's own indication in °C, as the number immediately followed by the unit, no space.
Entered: 36°C
